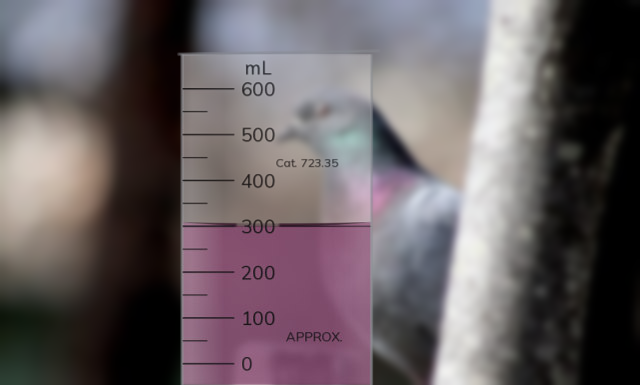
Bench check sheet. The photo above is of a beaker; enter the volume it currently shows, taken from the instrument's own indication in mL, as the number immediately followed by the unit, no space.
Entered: 300mL
